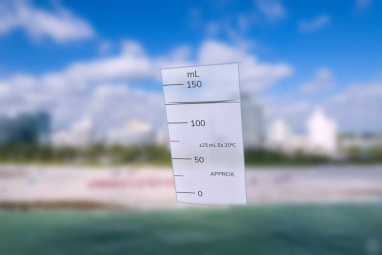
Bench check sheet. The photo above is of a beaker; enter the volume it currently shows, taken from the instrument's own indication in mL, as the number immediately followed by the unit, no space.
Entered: 125mL
